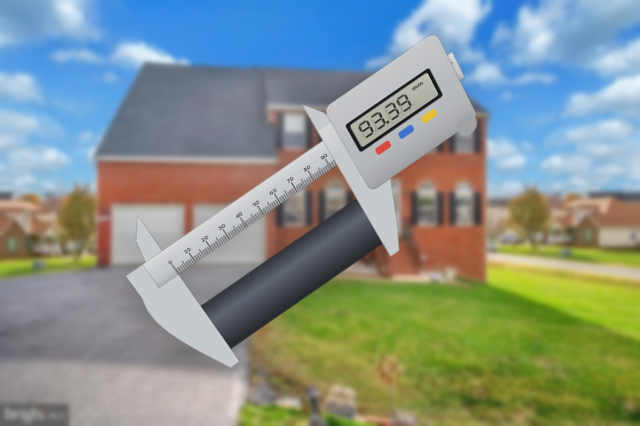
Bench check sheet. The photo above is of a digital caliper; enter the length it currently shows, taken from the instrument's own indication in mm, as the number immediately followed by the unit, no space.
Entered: 93.39mm
